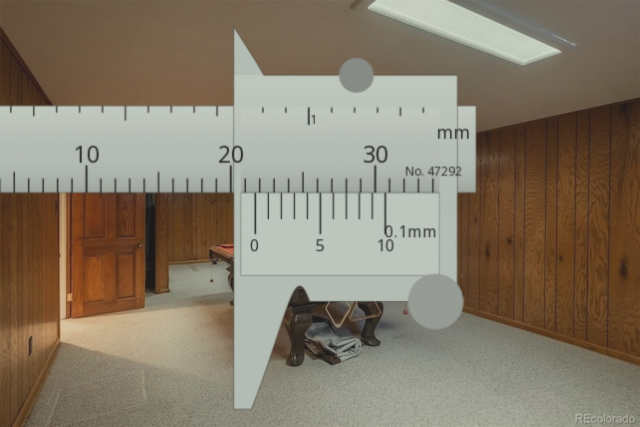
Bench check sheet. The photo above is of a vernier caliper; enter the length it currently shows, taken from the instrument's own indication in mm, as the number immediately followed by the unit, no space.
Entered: 21.7mm
